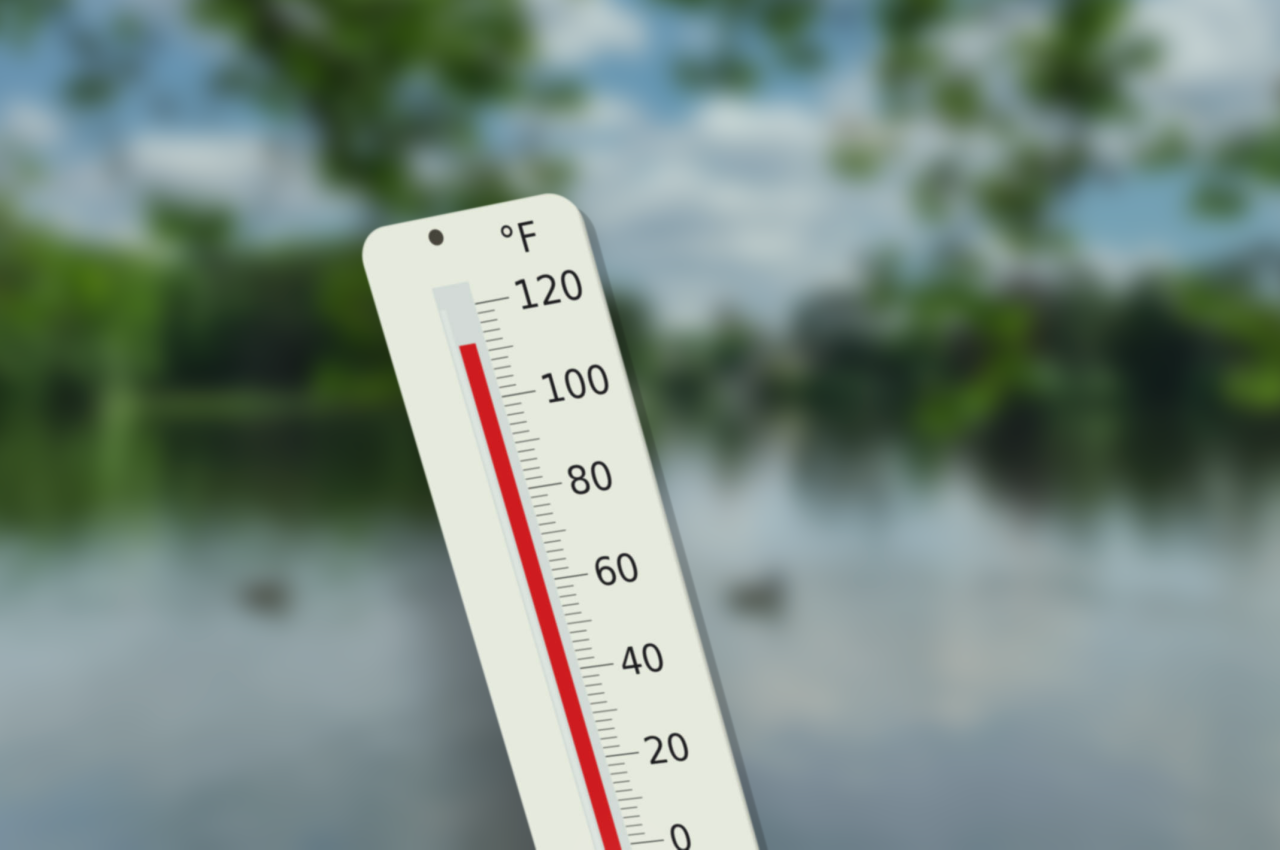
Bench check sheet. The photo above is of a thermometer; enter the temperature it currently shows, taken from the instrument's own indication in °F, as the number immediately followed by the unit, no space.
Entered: 112°F
